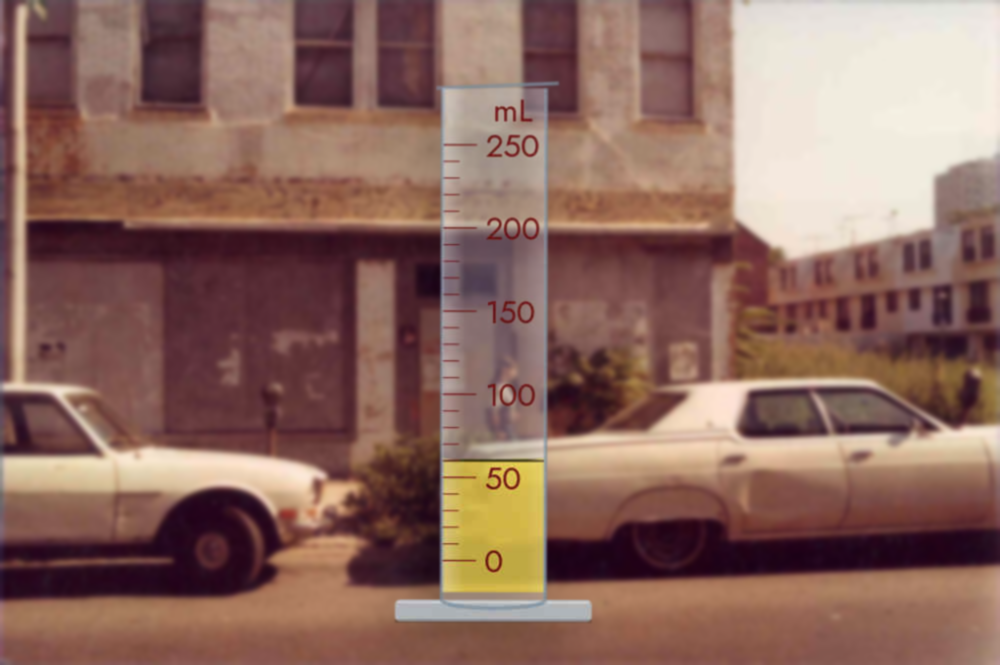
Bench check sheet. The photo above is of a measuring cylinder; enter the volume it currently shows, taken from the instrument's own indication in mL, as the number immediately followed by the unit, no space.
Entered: 60mL
